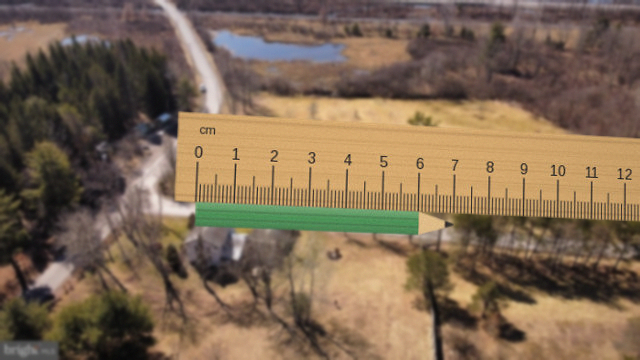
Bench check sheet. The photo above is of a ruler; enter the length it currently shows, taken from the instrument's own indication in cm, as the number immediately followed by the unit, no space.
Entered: 7cm
